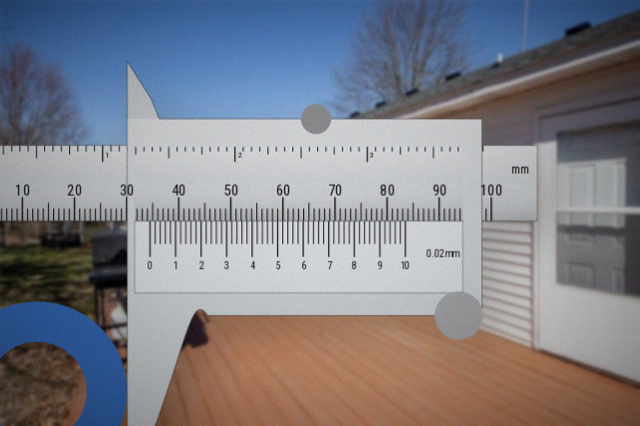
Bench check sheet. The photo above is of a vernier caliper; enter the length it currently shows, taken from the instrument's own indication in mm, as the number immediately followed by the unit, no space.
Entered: 34.5mm
